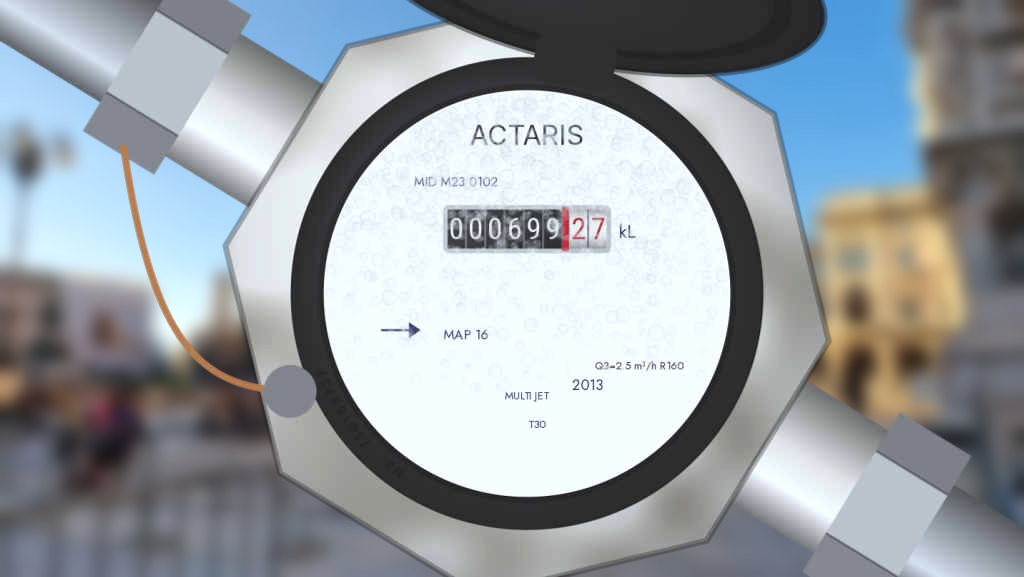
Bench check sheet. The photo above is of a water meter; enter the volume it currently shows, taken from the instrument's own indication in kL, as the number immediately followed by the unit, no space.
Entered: 699.27kL
